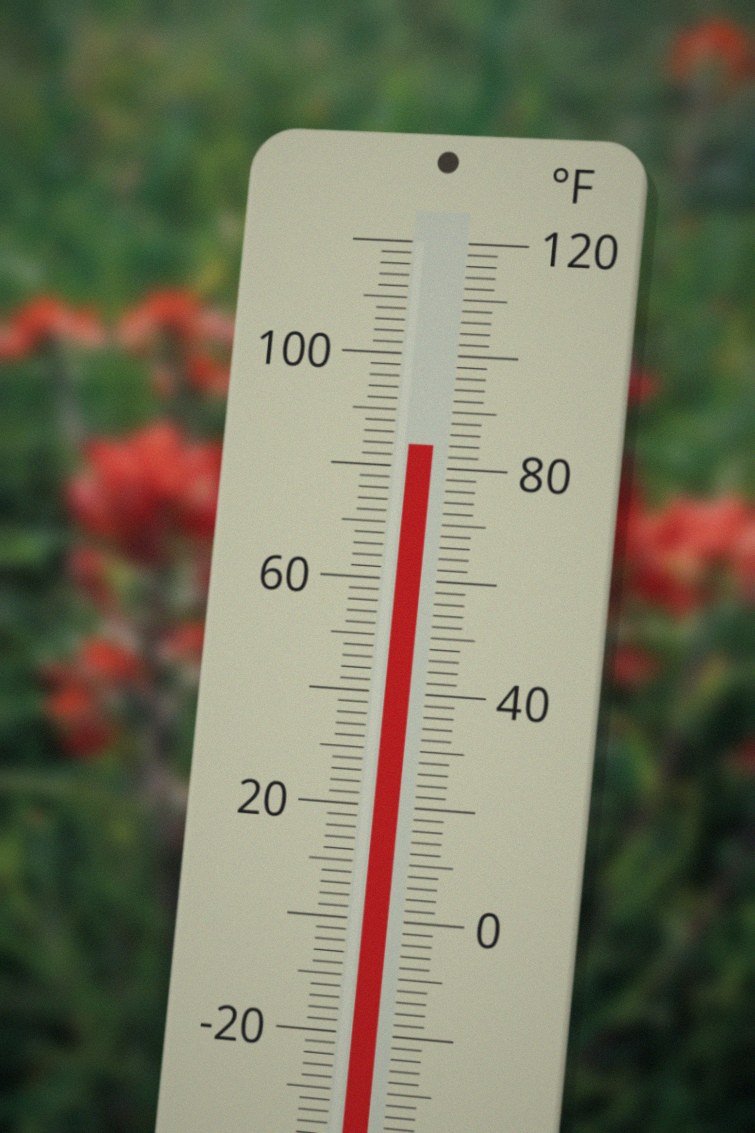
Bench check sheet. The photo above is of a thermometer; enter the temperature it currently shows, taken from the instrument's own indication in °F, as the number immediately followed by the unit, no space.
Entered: 84°F
